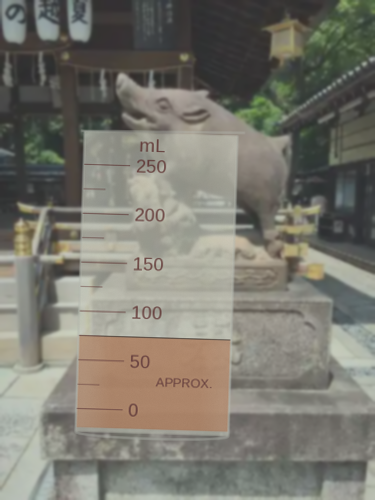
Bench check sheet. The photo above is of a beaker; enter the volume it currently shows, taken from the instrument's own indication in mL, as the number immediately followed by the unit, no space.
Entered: 75mL
